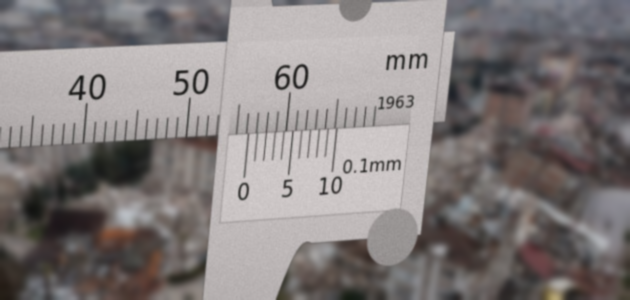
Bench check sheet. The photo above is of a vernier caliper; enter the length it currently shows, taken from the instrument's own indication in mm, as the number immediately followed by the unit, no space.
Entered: 56.2mm
